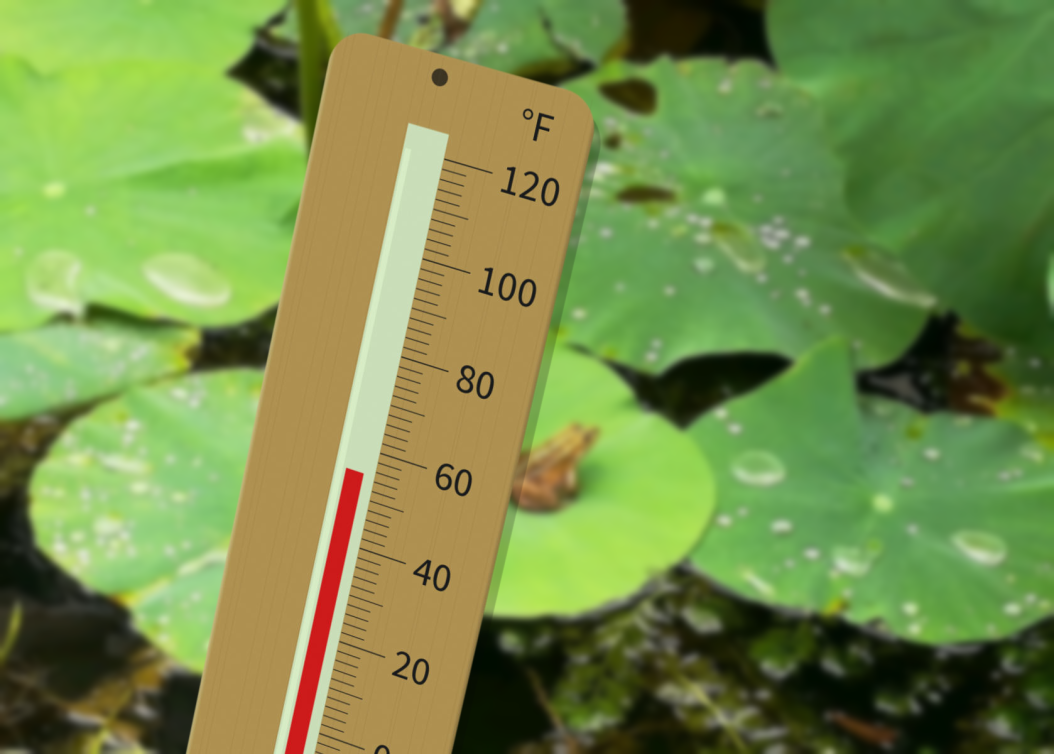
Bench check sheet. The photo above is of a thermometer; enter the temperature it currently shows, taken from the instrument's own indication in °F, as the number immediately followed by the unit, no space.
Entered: 55°F
